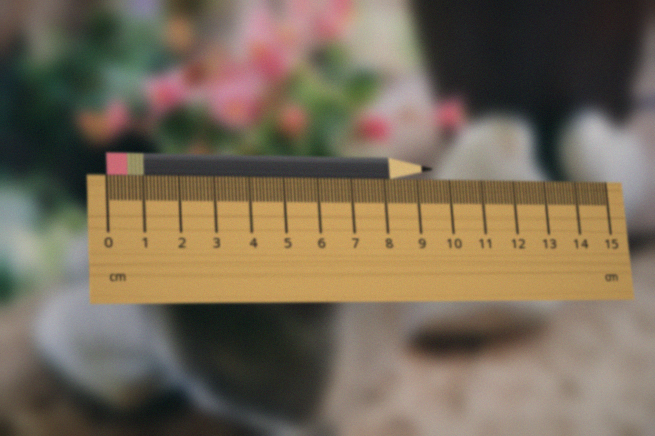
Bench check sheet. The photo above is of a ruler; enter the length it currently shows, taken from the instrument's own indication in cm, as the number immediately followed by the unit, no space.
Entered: 9.5cm
